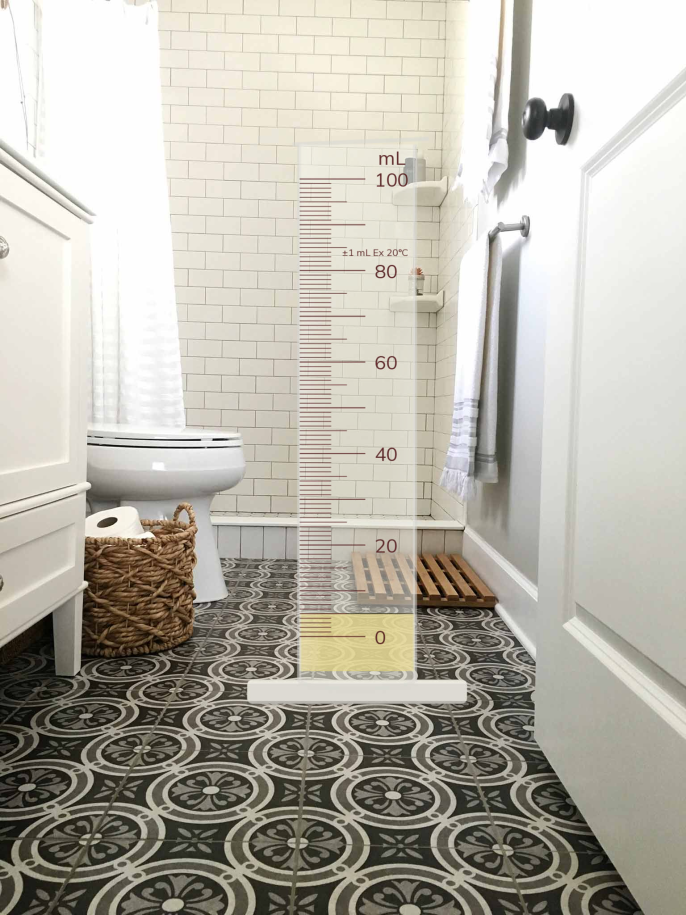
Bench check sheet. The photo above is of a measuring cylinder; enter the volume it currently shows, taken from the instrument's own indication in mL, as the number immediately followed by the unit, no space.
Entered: 5mL
